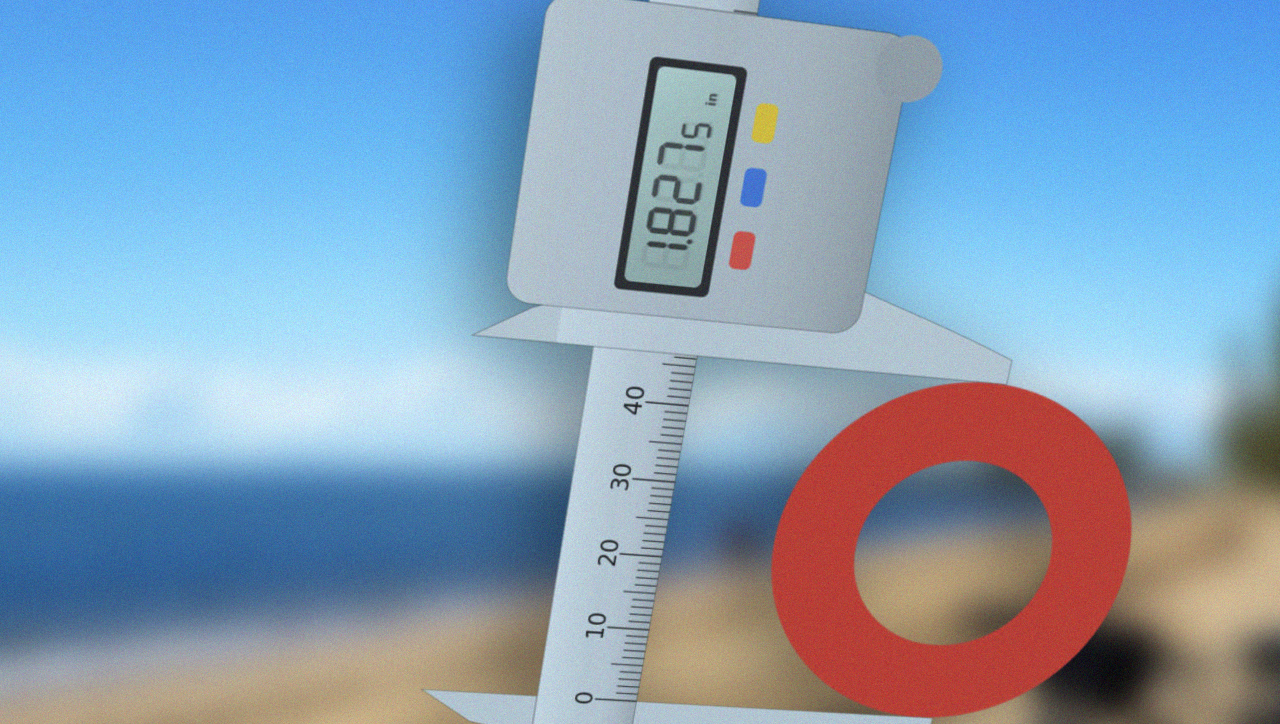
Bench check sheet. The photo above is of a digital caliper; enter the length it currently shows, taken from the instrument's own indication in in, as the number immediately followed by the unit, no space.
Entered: 1.8275in
